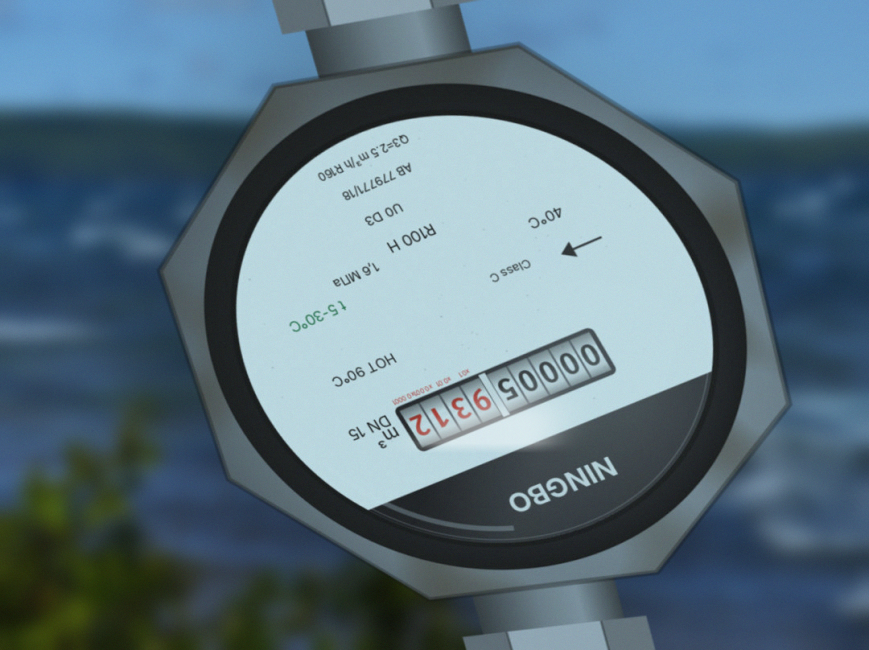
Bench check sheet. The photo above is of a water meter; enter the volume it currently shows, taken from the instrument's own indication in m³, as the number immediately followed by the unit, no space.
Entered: 5.9312m³
